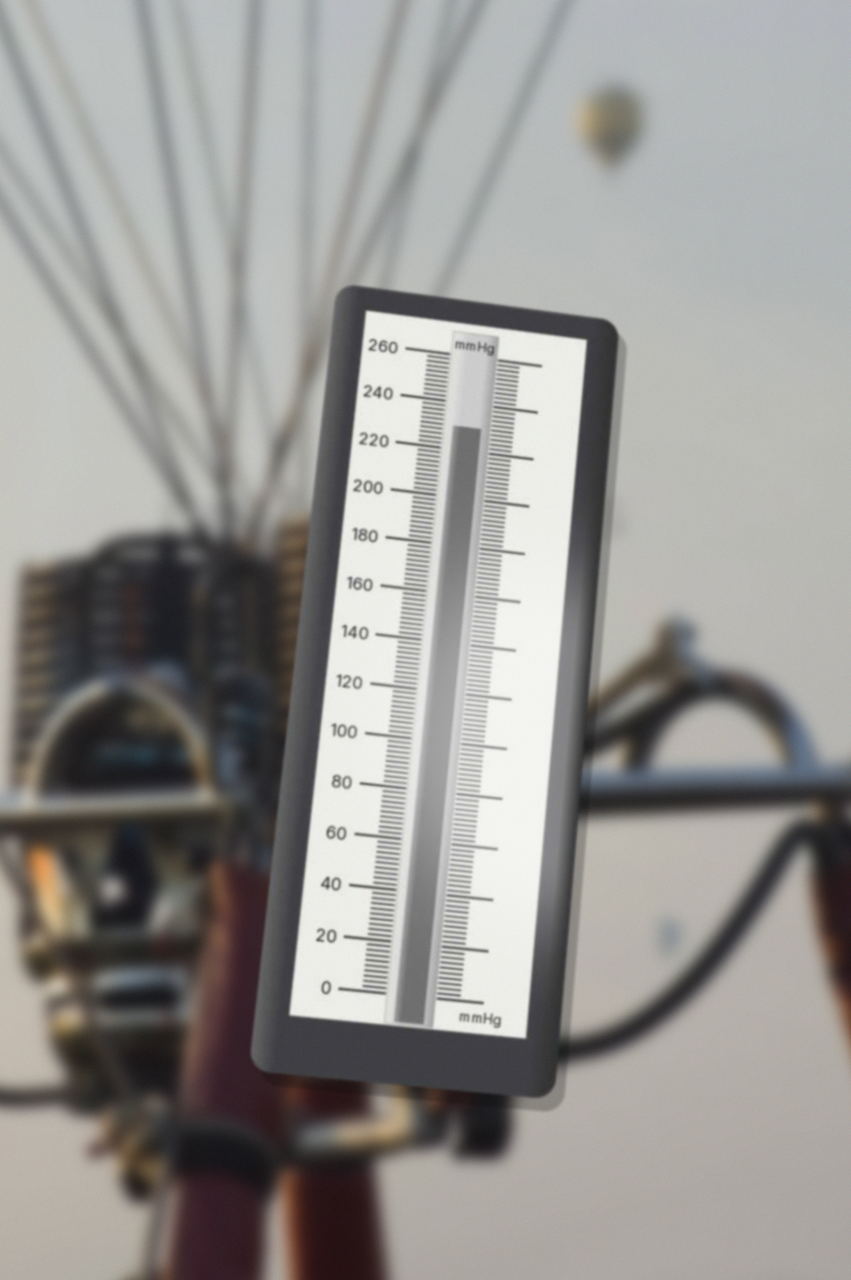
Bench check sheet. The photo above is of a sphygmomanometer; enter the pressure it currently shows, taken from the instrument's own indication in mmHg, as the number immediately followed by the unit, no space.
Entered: 230mmHg
